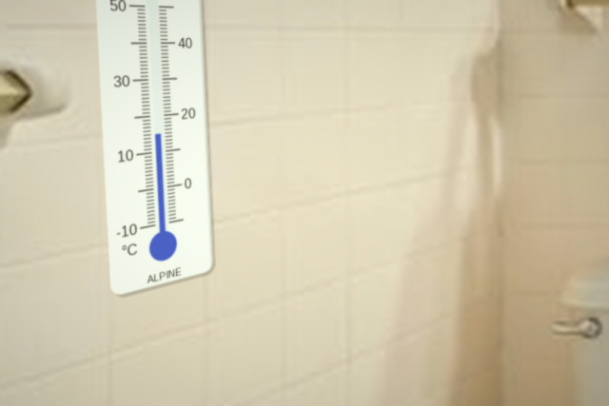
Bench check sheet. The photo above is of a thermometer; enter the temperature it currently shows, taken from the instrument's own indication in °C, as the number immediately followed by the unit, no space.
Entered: 15°C
